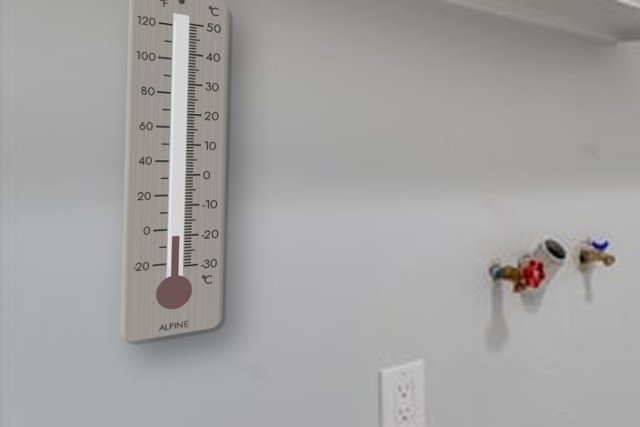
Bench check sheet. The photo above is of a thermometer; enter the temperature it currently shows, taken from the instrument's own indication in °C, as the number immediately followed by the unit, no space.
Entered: -20°C
